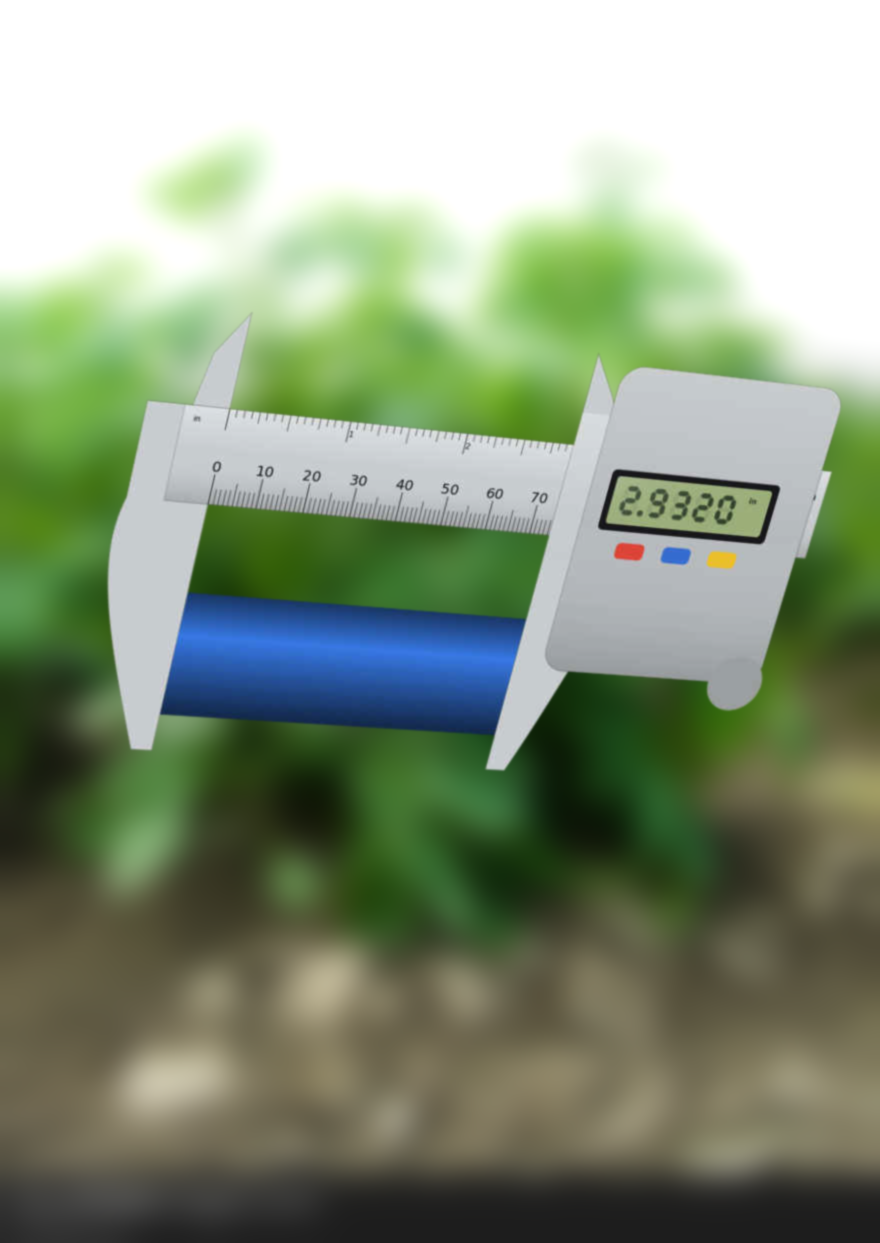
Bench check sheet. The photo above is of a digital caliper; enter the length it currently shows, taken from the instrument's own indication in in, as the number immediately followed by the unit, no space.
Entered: 2.9320in
